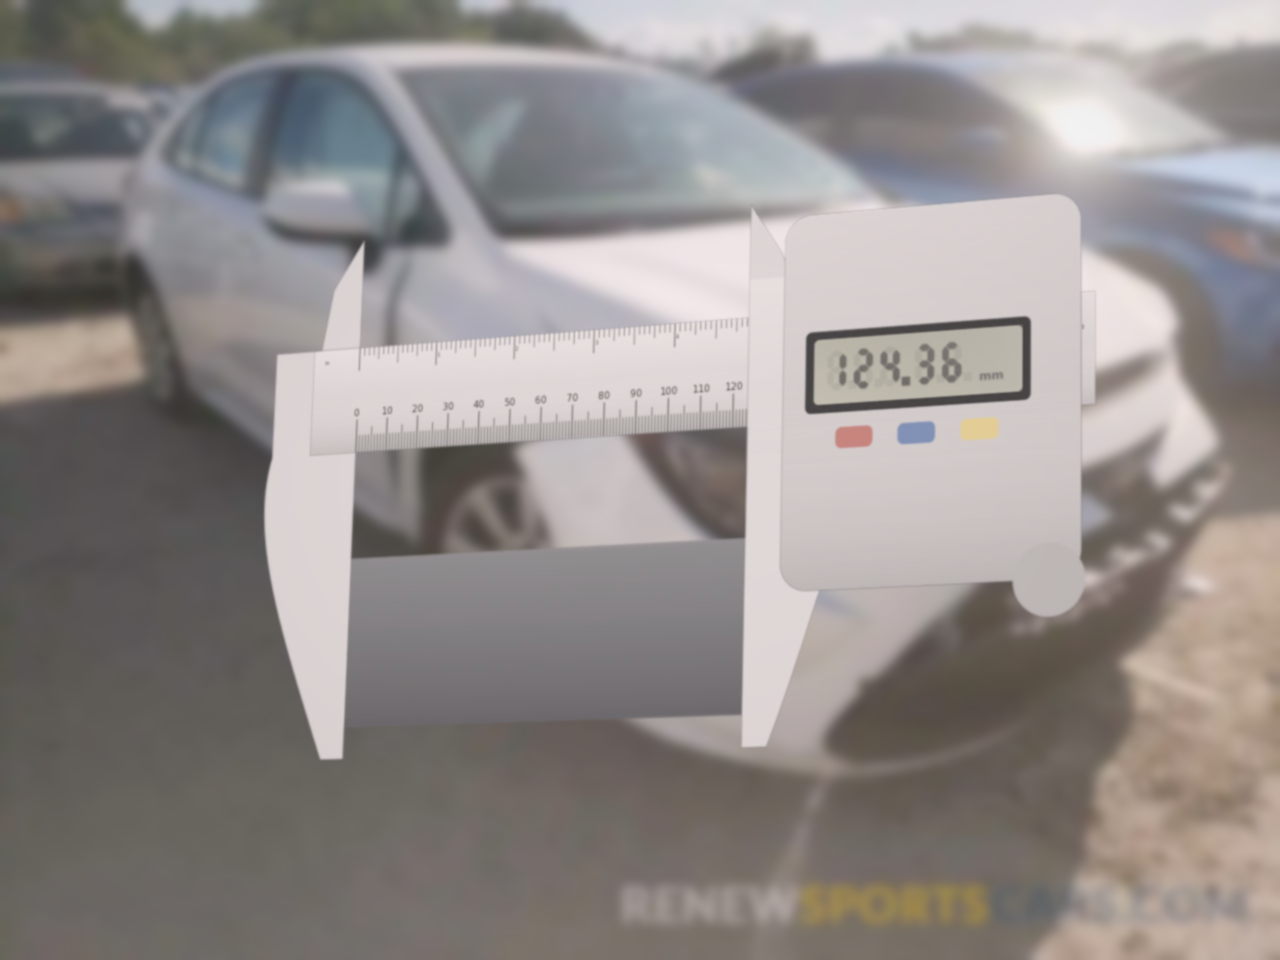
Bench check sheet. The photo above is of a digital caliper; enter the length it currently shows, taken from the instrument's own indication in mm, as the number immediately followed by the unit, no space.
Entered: 124.36mm
